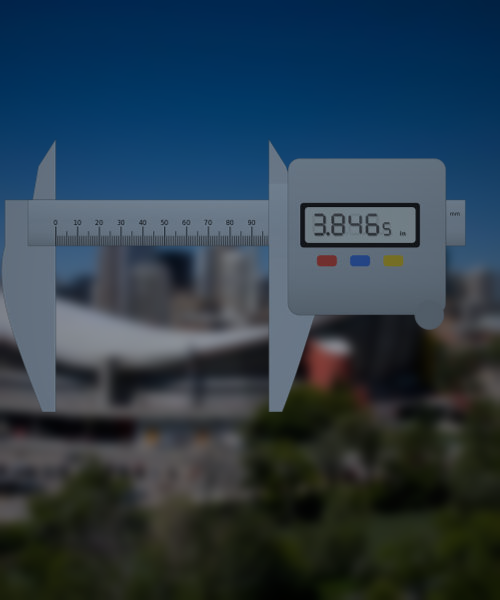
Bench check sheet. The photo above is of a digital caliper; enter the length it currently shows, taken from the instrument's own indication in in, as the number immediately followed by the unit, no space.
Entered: 3.8465in
